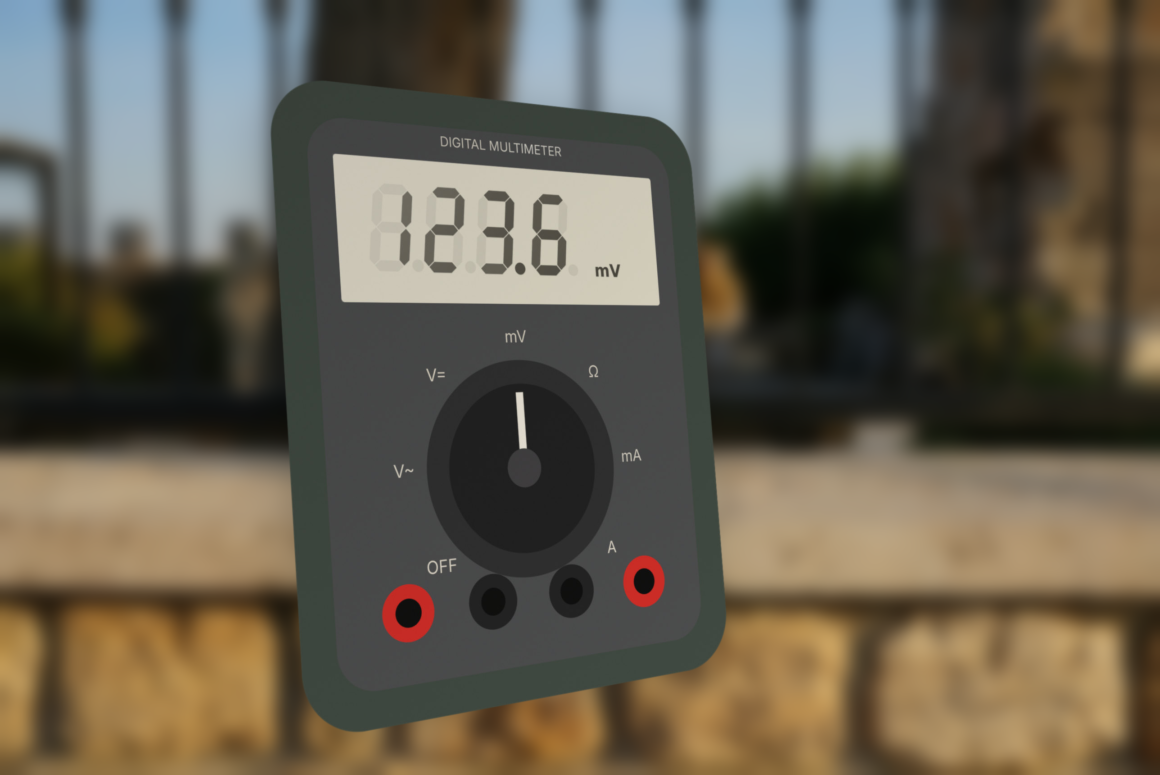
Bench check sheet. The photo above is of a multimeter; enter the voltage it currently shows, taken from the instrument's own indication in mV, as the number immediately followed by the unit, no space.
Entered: 123.6mV
